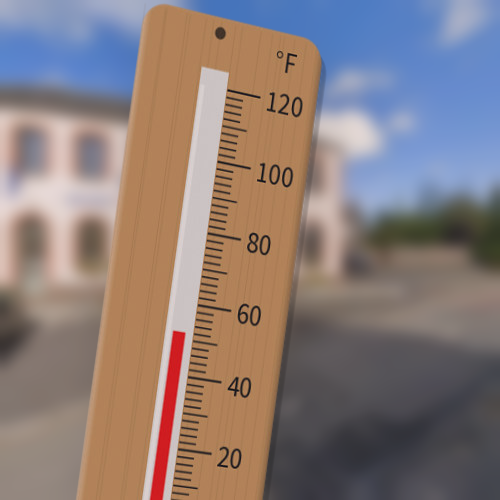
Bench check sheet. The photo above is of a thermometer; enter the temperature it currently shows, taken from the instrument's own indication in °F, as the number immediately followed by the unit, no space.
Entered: 52°F
